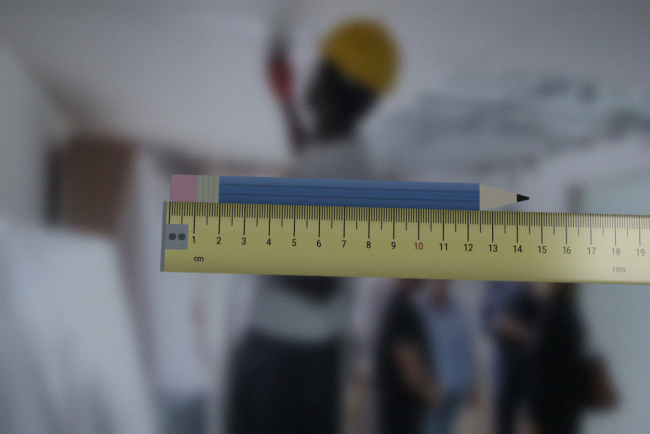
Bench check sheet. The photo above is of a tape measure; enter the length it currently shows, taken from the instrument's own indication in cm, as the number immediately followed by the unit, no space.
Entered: 14.5cm
